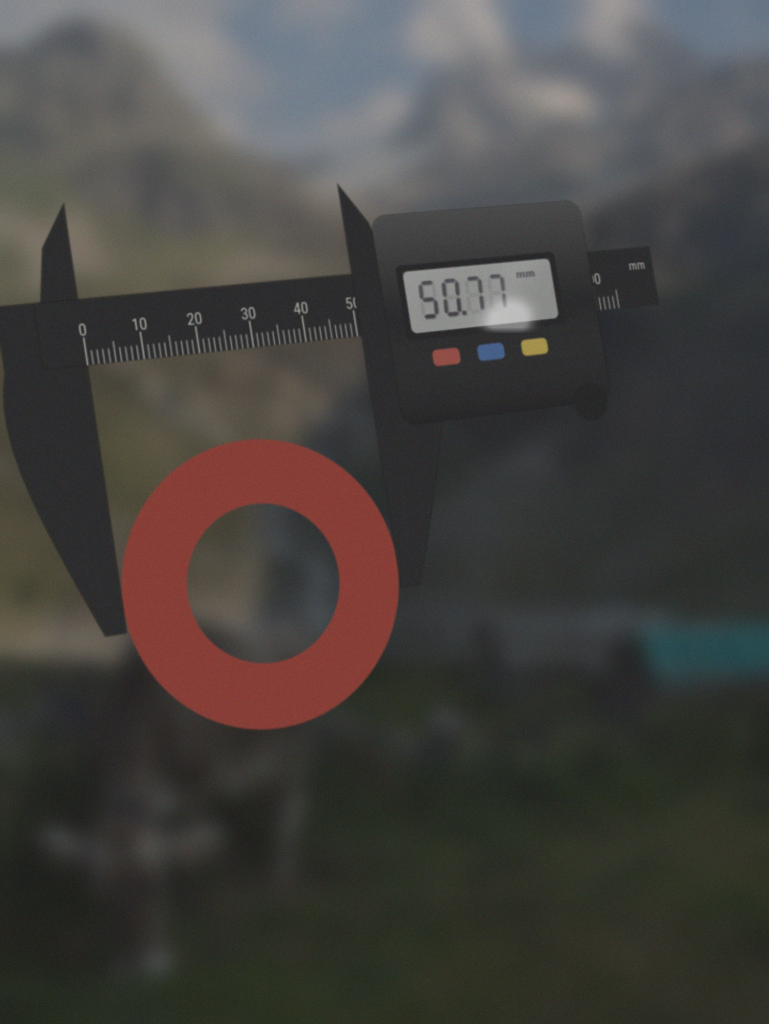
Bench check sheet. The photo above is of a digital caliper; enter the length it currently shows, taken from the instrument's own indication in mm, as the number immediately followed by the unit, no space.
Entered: 50.77mm
